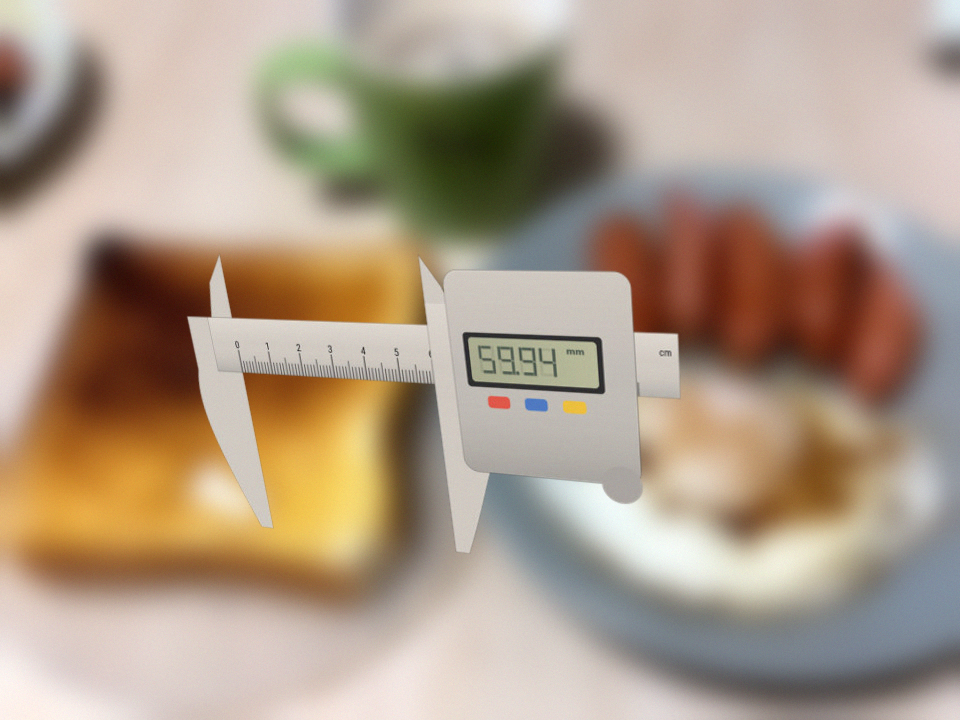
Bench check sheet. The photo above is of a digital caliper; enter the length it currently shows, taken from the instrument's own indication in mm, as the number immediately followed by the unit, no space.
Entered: 59.94mm
